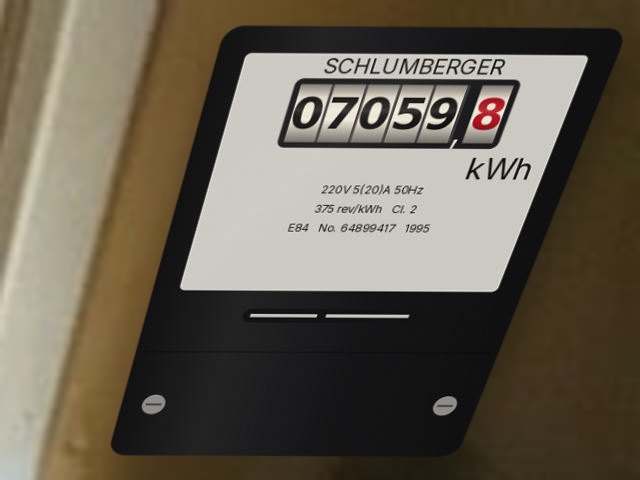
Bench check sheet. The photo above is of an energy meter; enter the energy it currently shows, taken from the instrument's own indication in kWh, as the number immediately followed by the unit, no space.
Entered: 7059.8kWh
